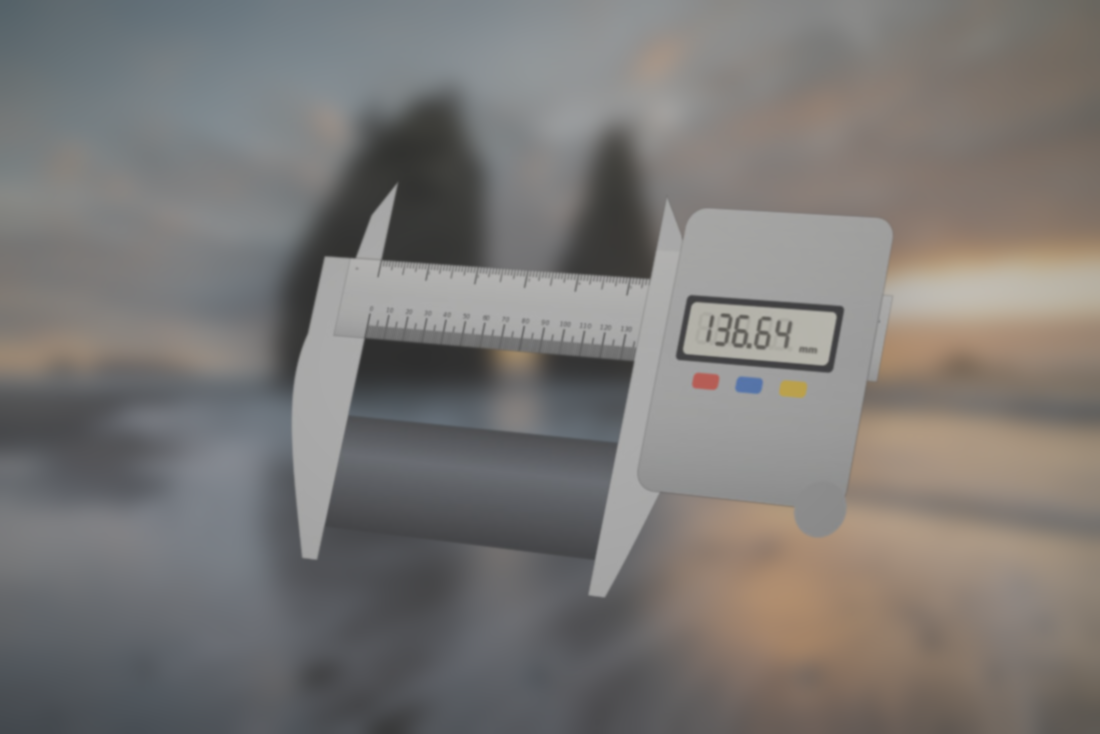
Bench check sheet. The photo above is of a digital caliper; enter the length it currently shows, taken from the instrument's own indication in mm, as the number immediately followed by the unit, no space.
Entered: 136.64mm
